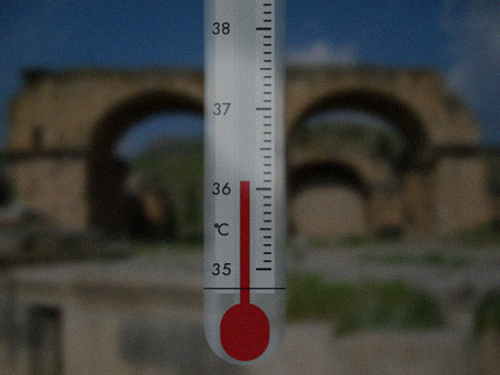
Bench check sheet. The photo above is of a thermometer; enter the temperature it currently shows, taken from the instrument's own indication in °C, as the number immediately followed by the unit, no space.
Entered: 36.1°C
